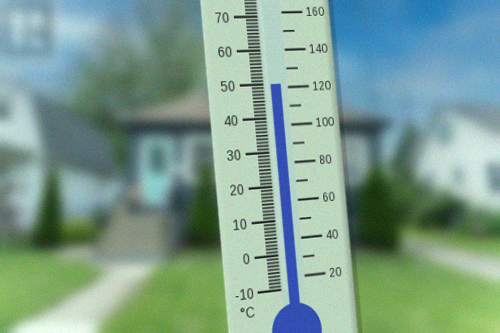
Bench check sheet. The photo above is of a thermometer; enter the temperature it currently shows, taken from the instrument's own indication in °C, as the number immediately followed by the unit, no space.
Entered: 50°C
